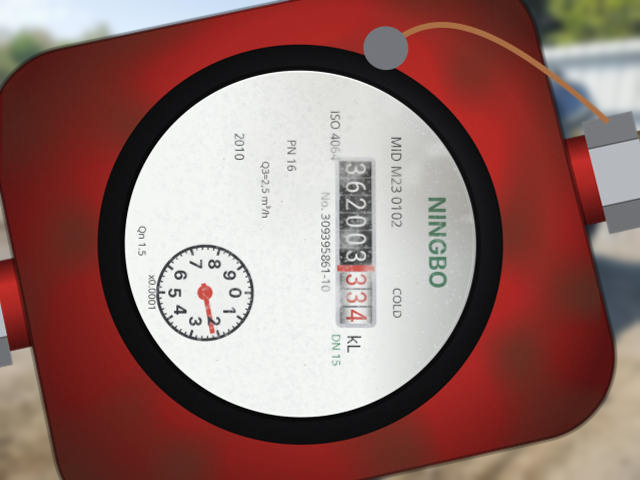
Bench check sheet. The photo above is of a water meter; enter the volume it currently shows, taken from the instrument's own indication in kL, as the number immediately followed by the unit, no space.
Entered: 362003.3342kL
